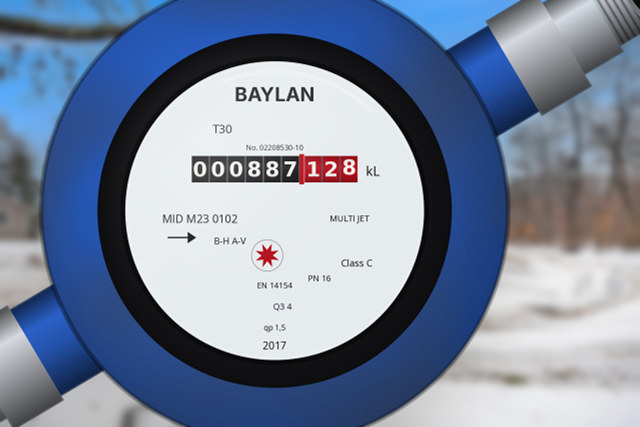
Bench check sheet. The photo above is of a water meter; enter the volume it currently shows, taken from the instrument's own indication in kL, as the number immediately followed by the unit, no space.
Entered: 887.128kL
